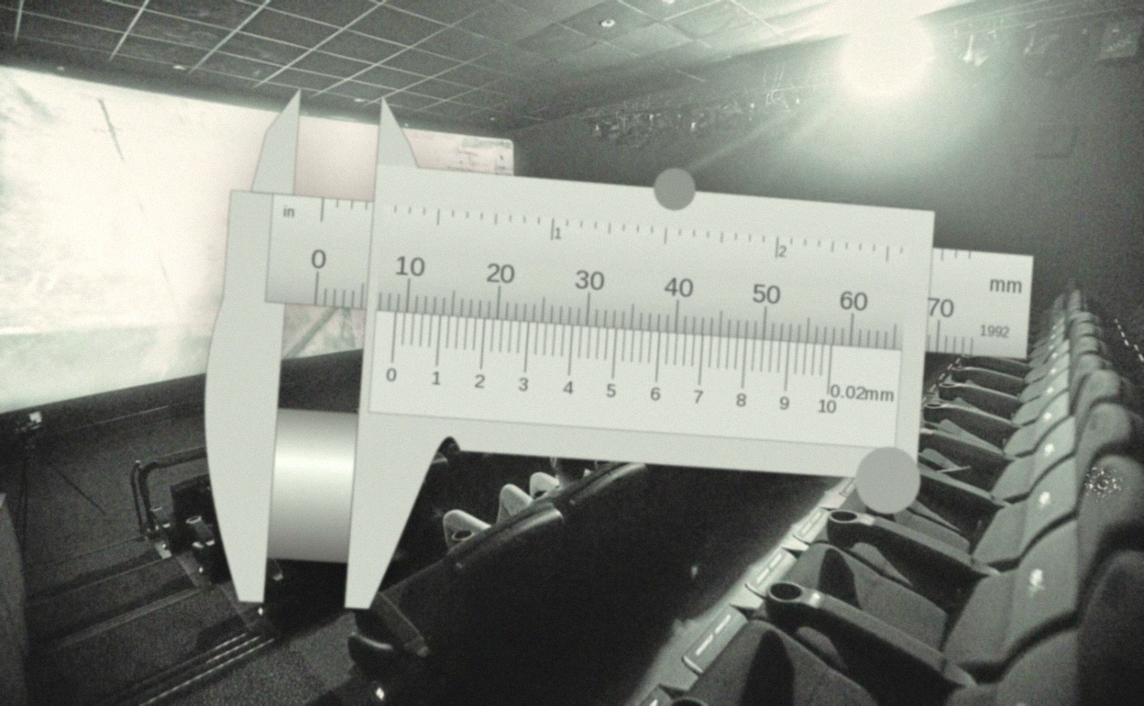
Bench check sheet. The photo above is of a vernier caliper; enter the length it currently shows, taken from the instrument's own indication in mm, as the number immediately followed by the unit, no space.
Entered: 8.8mm
